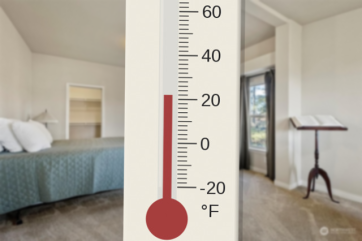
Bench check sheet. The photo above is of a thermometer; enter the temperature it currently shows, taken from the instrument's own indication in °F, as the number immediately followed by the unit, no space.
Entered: 22°F
